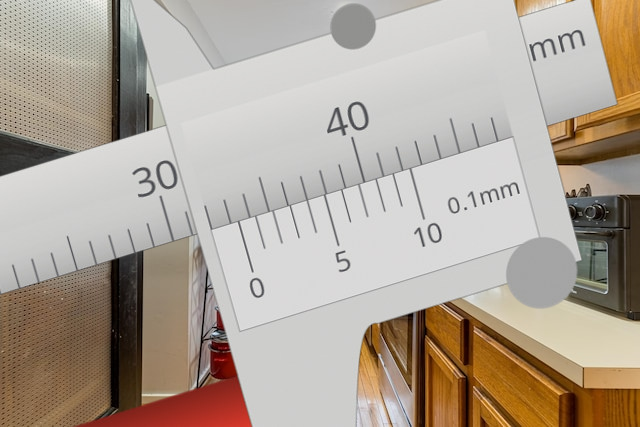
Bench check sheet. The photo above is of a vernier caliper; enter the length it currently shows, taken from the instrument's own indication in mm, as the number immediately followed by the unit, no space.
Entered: 33.4mm
